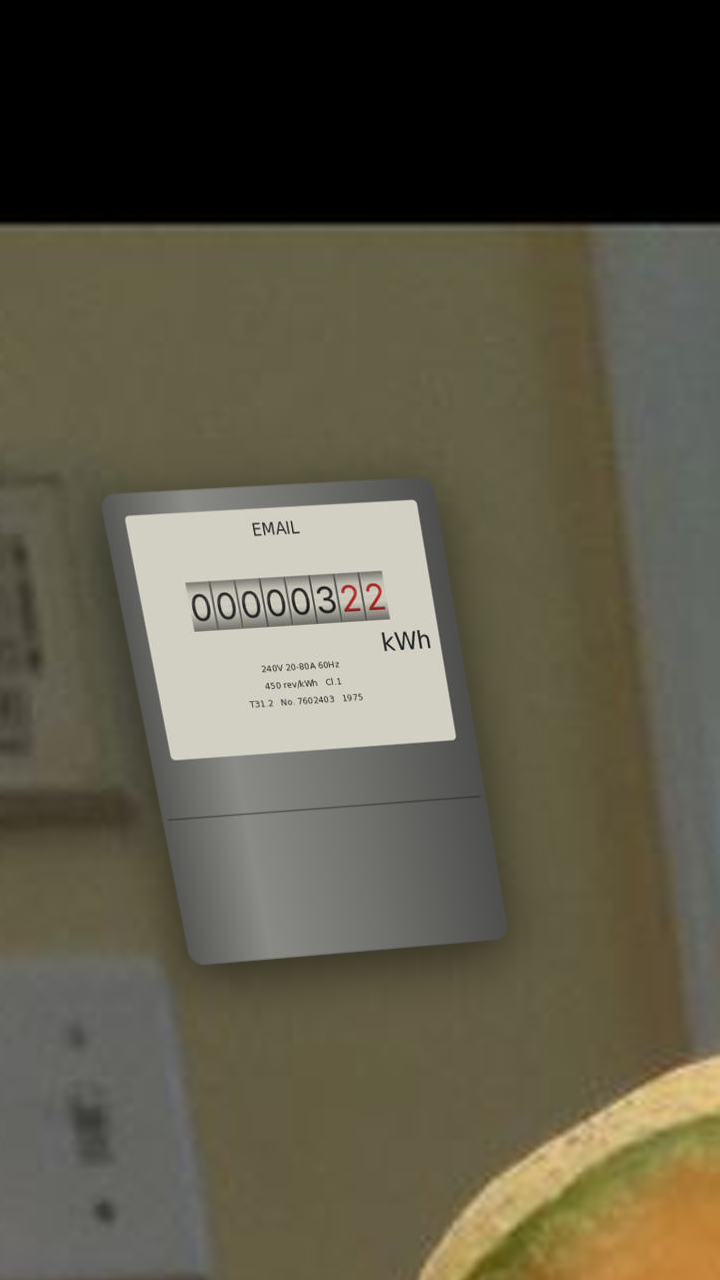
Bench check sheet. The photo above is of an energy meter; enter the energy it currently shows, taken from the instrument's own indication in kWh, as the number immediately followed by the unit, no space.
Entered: 3.22kWh
